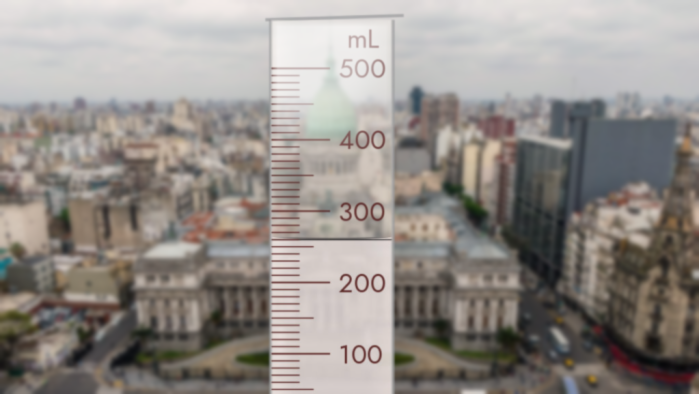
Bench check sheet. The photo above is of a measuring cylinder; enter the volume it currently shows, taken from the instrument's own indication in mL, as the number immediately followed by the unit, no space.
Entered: 260mL
